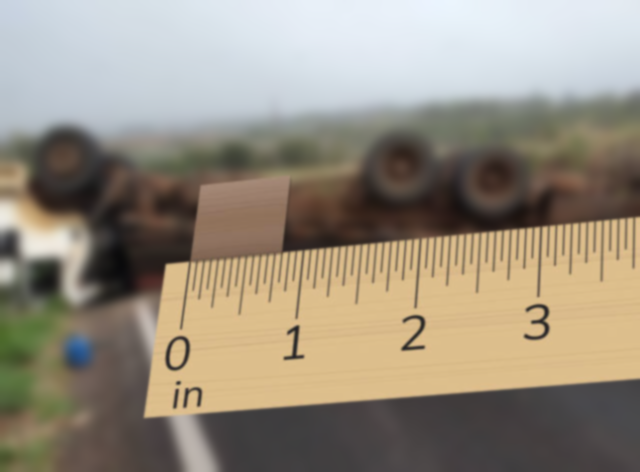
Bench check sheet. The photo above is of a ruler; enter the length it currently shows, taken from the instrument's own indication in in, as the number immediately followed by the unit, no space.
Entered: 0.8125in
